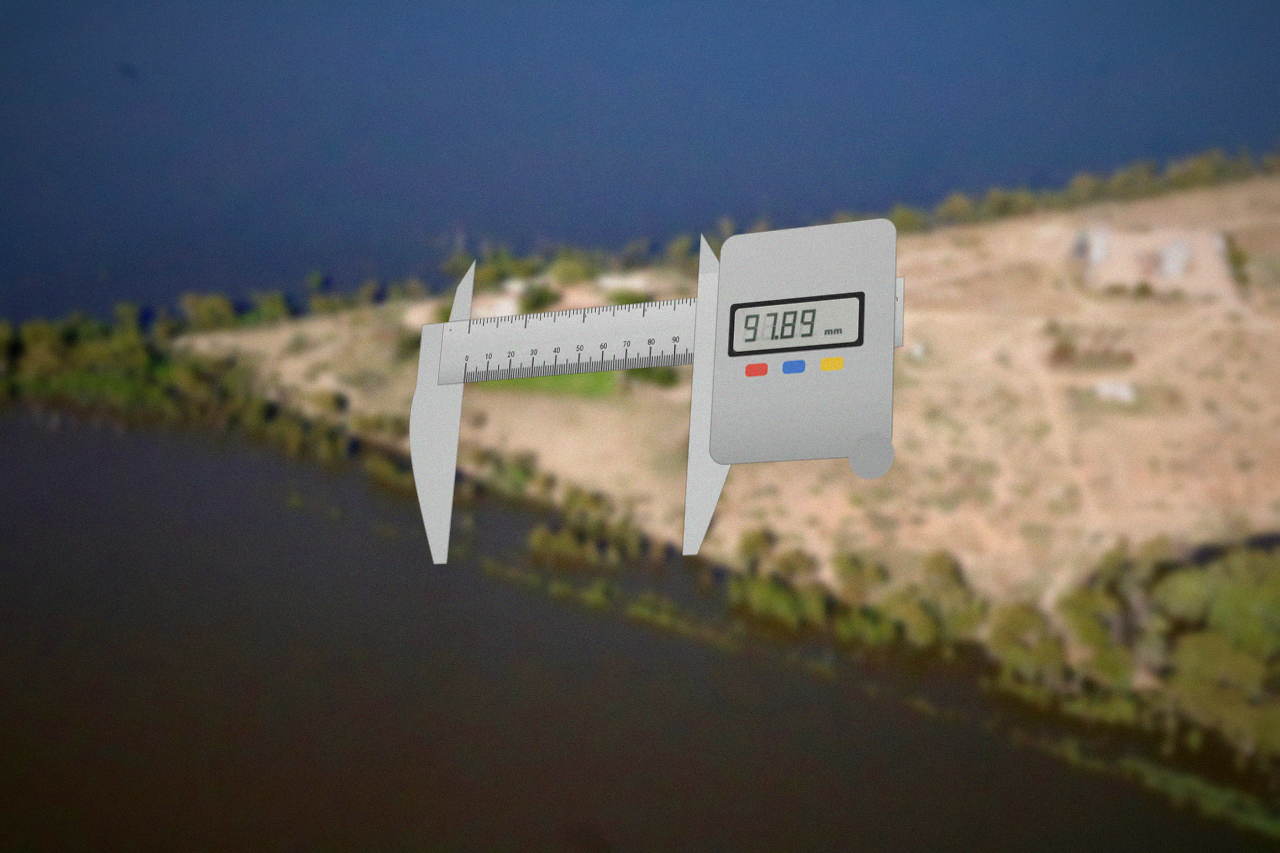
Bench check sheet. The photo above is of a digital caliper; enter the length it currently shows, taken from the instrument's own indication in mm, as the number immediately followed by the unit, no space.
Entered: 97.89mm
